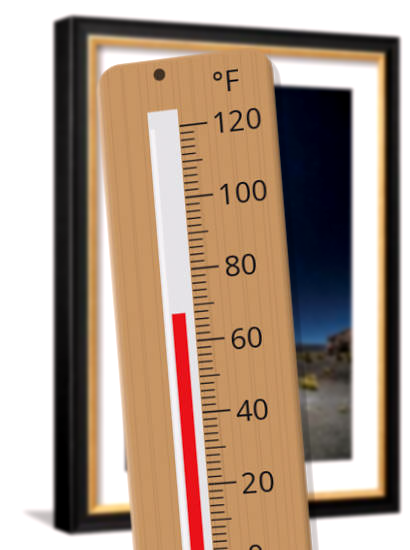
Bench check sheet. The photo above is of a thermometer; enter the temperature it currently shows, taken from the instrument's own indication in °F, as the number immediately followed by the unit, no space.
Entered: 68°F
